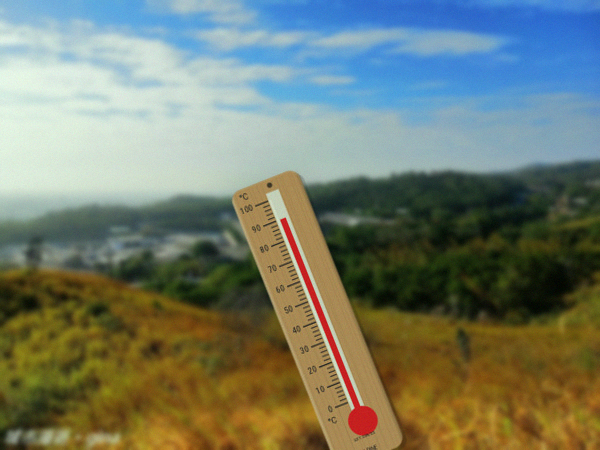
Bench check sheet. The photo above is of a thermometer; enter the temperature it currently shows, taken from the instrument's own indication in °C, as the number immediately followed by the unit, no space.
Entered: 90°C
